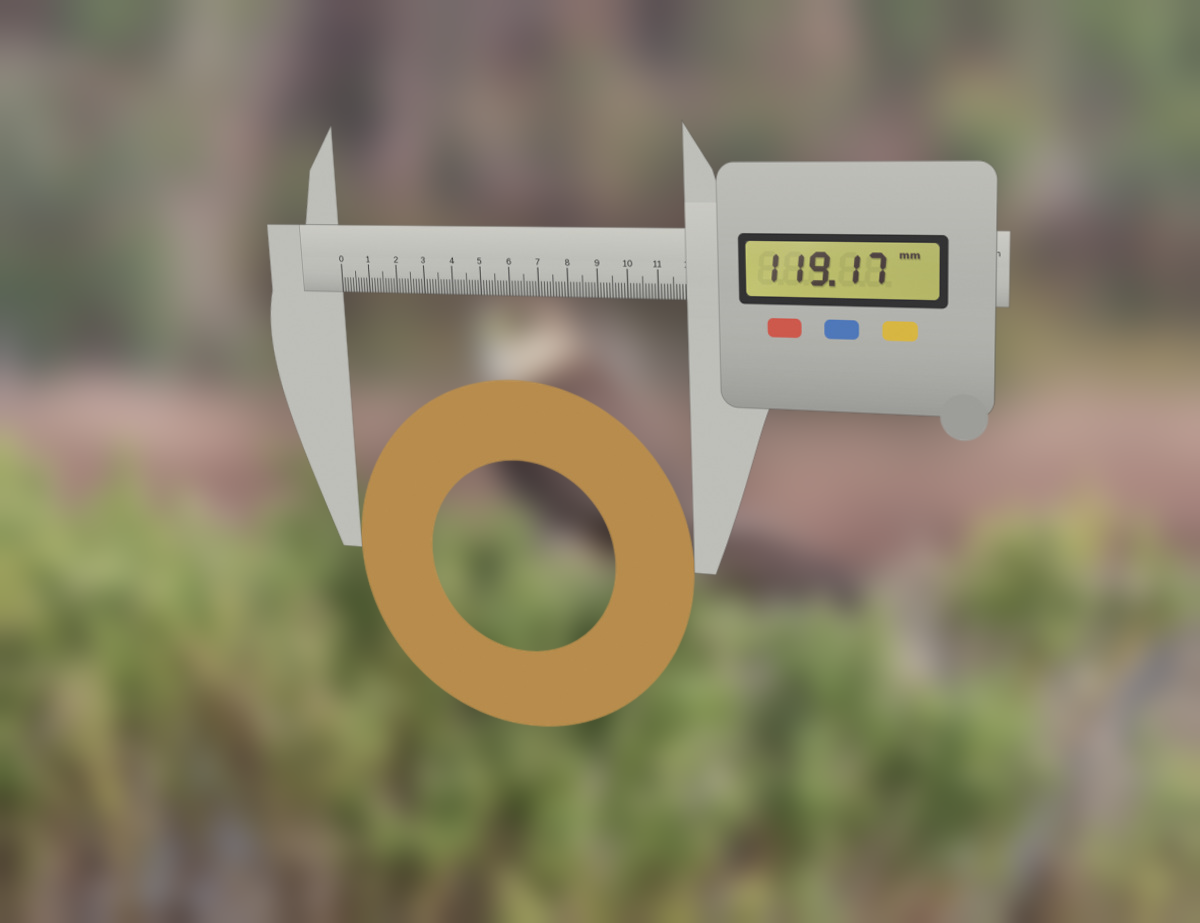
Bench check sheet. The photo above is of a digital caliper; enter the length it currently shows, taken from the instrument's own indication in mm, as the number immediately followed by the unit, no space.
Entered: 119.17mm
